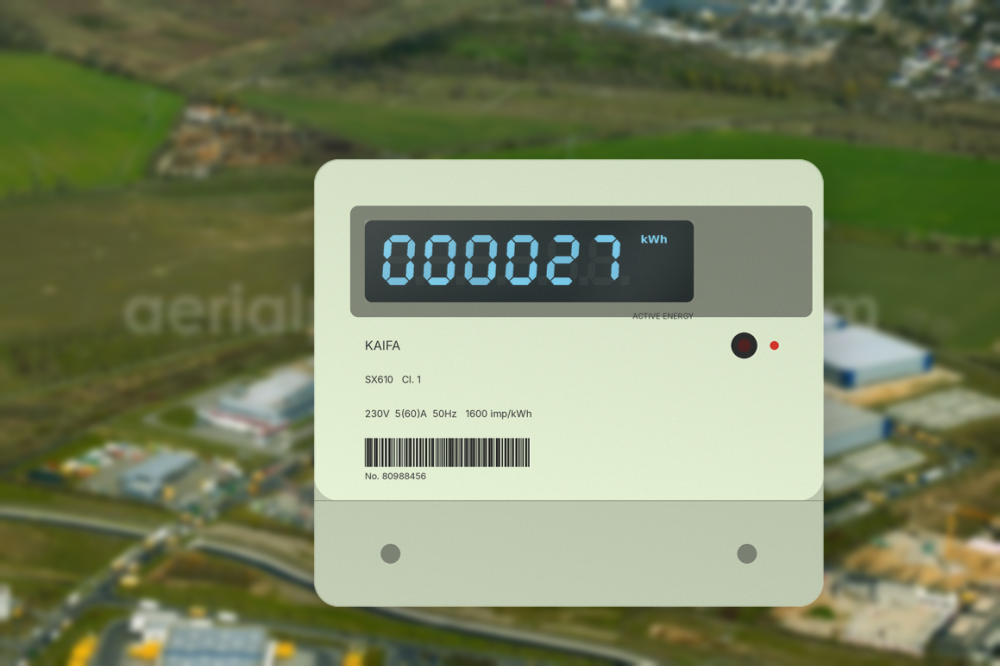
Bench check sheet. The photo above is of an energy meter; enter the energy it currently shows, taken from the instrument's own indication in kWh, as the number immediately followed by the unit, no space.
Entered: 27kWh
